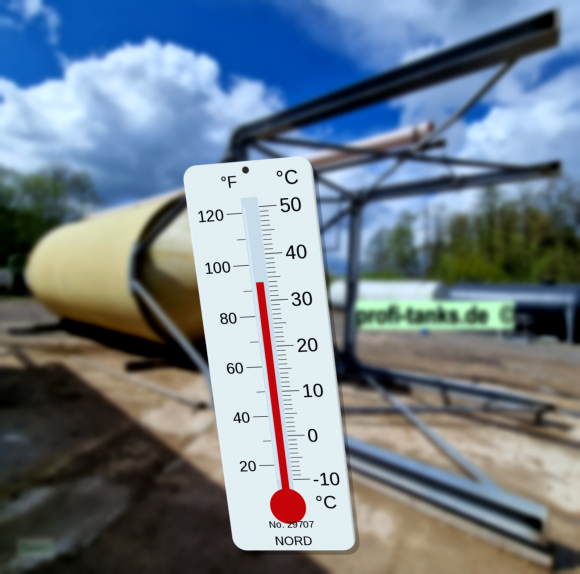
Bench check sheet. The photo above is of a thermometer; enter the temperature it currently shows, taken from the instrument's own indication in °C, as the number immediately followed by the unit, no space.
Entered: 34°C
